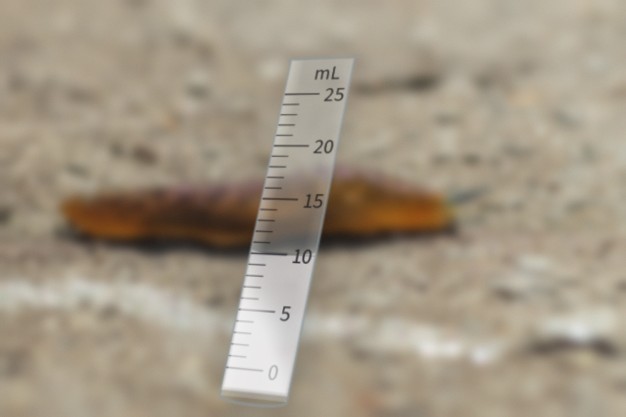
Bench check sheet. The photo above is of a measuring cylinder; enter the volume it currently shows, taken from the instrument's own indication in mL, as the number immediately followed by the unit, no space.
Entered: 10mL
